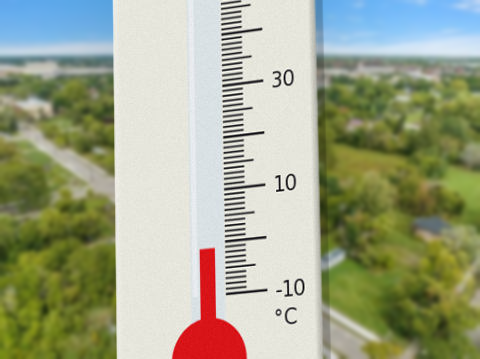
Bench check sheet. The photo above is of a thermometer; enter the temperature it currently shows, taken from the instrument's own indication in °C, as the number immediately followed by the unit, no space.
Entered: -1°C
